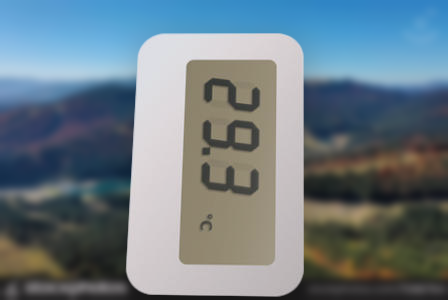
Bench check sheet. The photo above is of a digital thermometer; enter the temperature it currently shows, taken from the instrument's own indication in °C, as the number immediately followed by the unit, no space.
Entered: 29.3°C
